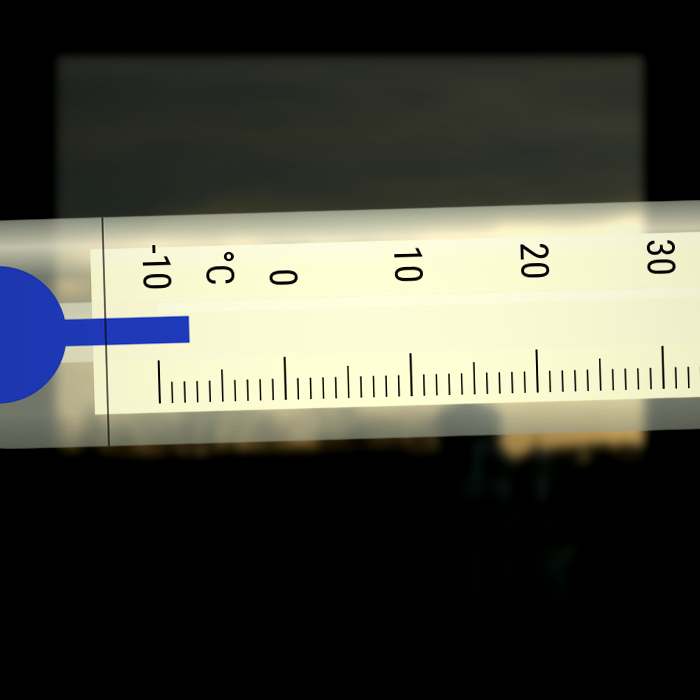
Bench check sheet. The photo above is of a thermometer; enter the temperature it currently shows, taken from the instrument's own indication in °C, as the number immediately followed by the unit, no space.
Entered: -7.5°C
